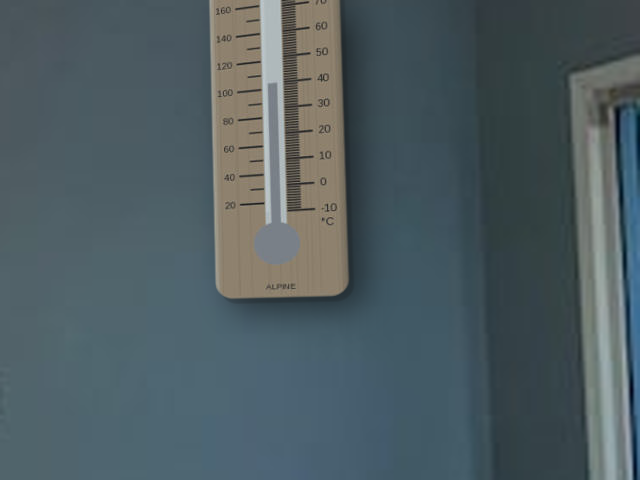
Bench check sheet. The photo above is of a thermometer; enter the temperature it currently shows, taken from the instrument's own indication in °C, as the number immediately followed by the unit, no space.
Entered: 40°C
